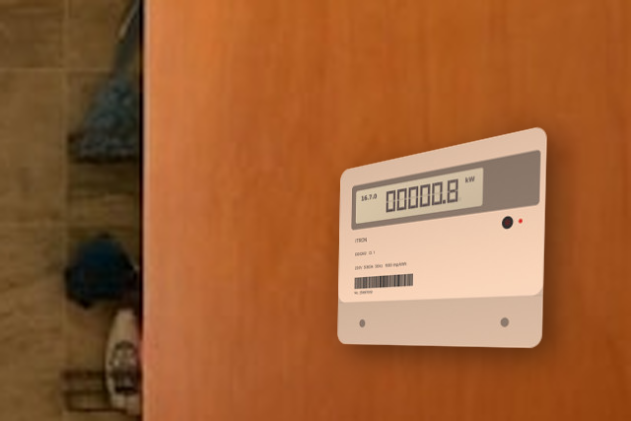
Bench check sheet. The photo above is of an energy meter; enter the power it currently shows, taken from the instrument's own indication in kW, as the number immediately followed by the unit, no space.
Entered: 0.8kW
